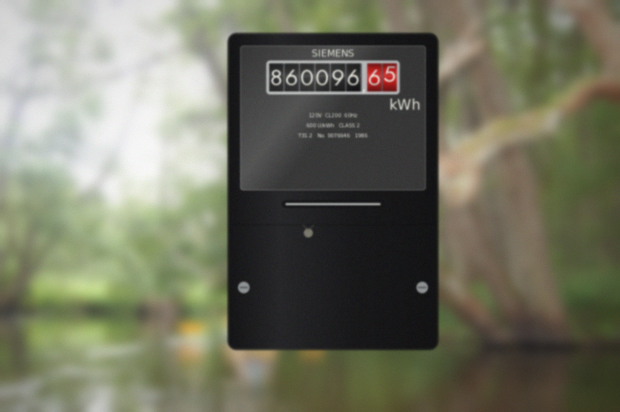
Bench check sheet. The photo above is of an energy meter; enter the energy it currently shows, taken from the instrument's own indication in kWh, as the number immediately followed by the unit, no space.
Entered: 860096.65kWh
